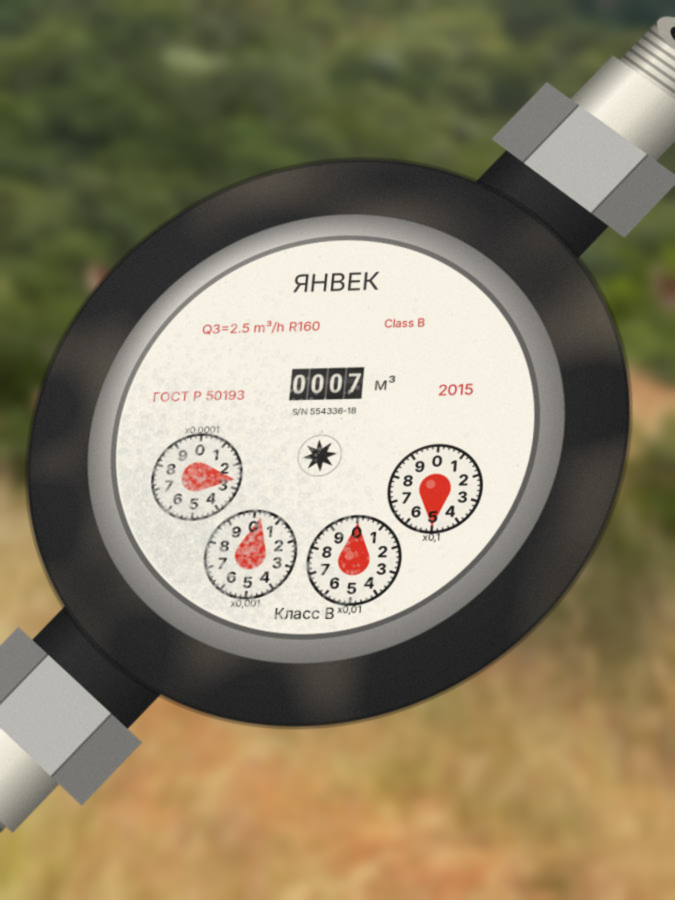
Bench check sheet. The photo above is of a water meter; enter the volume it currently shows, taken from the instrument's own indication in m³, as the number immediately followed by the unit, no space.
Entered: 7.5002m³
